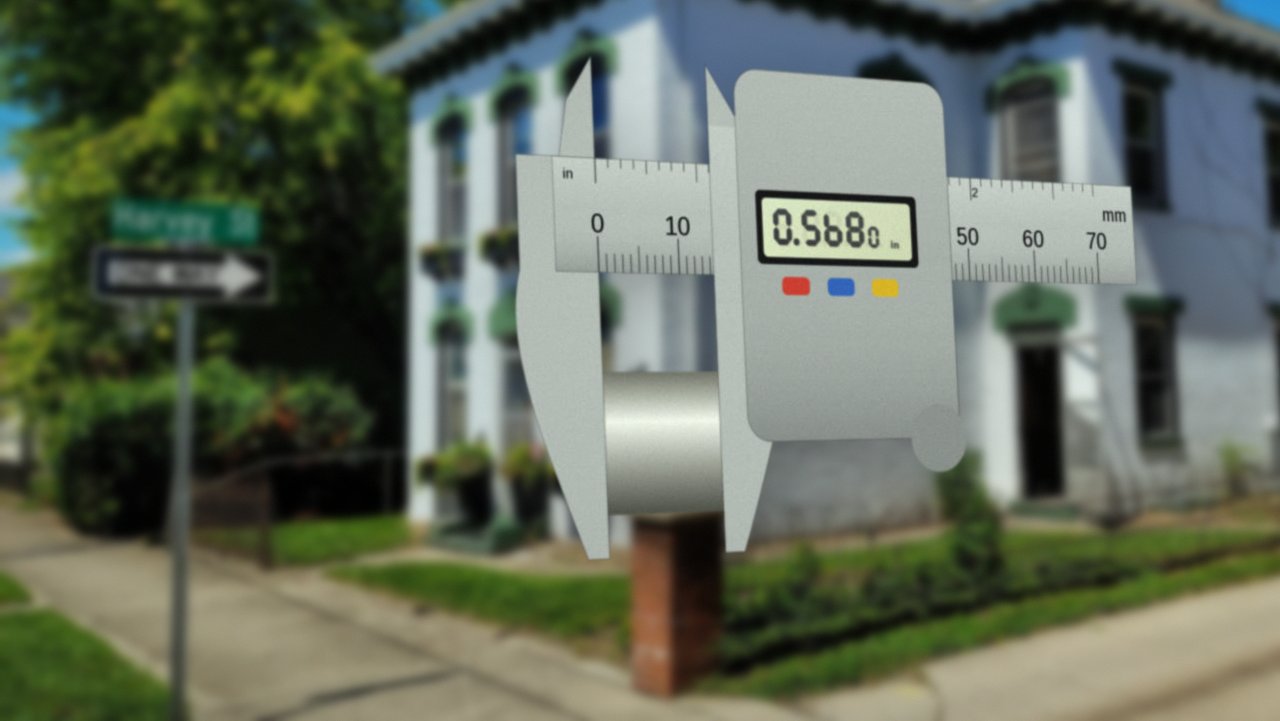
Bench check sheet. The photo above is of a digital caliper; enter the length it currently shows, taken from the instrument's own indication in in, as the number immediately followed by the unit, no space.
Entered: 0.5680in
